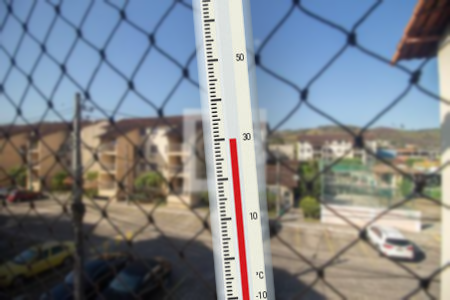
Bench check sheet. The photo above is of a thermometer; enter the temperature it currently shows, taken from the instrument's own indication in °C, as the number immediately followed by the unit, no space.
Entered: 30°C
